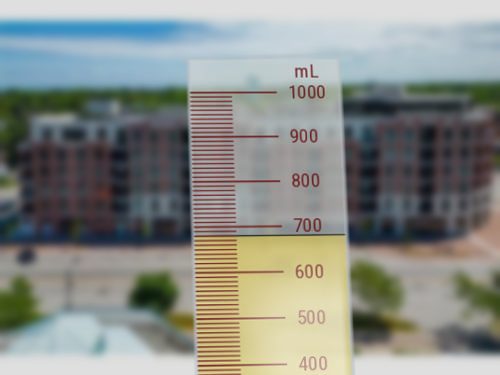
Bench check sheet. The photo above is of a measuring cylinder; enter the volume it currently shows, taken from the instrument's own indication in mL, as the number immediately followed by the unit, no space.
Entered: 680mL
